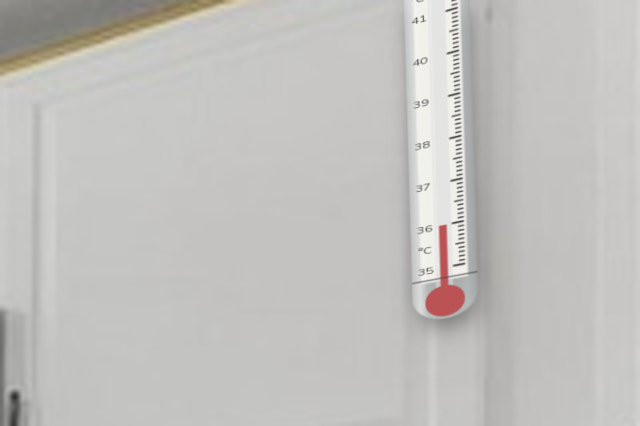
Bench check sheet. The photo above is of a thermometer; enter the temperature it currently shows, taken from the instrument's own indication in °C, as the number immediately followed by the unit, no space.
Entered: 36°C
